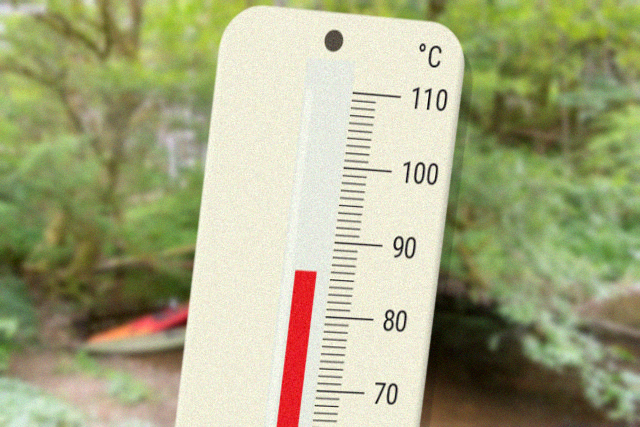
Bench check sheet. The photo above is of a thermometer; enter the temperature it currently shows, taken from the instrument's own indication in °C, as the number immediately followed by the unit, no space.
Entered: 86°C
